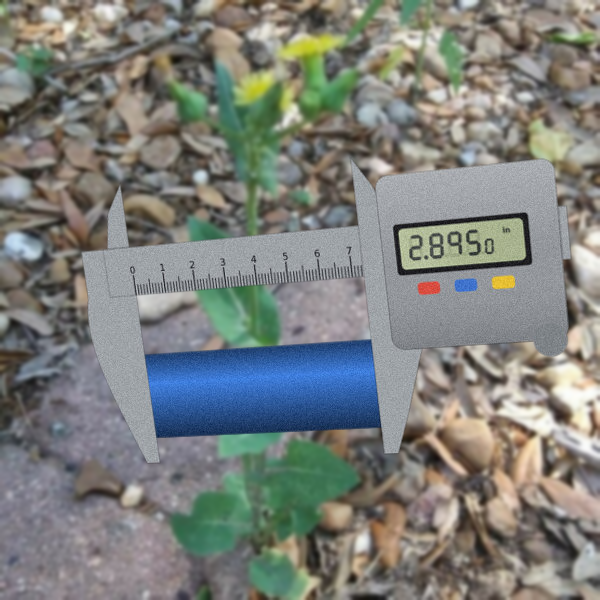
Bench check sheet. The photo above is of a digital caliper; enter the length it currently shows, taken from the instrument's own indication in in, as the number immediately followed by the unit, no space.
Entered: 2.8950in
